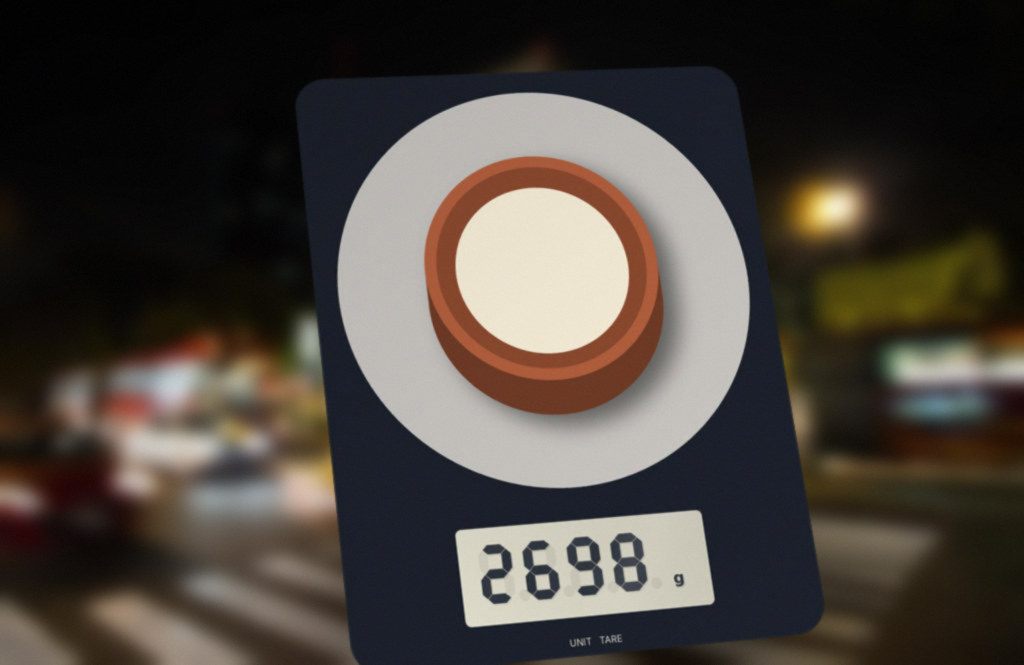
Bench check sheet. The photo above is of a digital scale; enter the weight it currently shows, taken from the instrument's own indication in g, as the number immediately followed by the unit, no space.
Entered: 2698g
